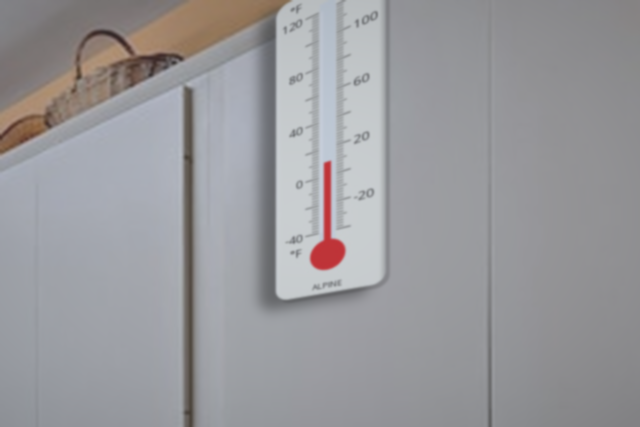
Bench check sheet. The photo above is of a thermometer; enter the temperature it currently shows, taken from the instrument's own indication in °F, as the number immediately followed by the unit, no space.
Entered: 10°F
